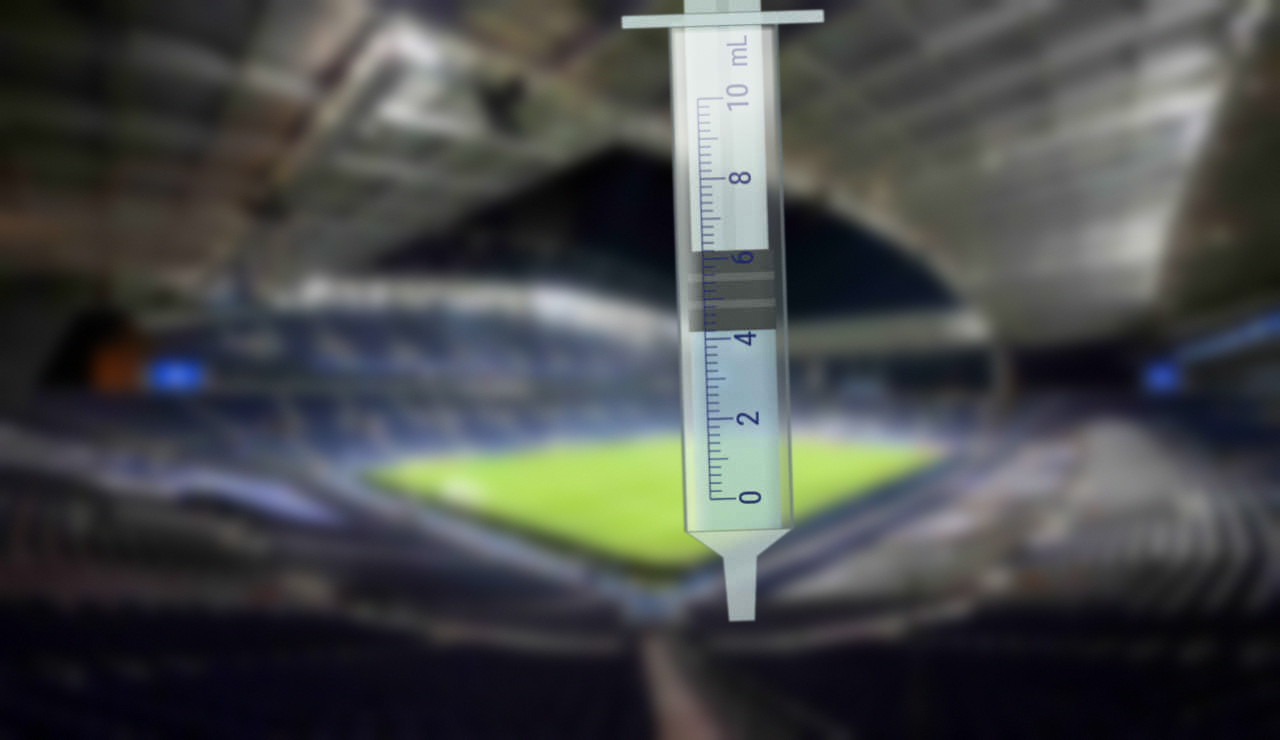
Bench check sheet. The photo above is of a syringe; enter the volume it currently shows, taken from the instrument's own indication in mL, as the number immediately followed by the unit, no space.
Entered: 4.2mL
